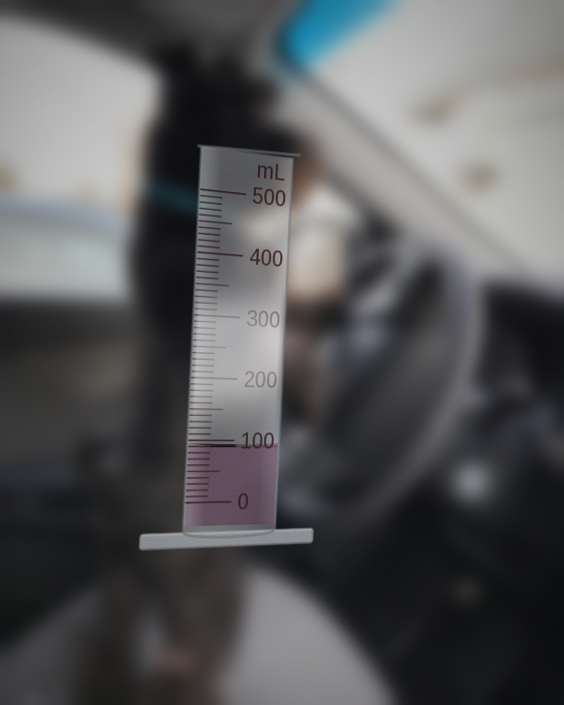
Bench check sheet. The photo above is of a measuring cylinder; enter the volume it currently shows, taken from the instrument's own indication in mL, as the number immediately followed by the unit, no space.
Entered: 90mL
